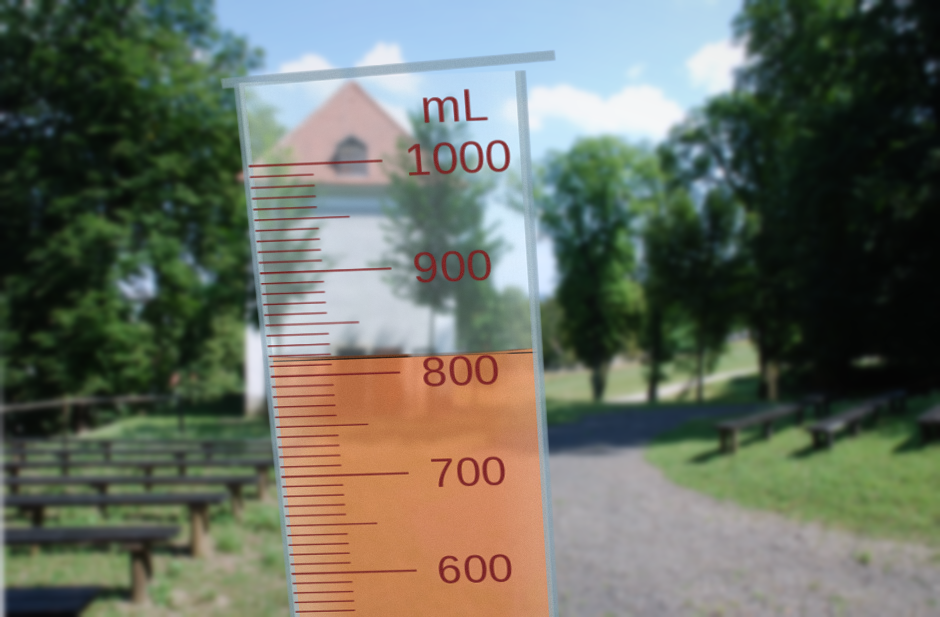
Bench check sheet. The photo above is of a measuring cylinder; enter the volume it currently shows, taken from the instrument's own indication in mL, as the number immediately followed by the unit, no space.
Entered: 815mL
